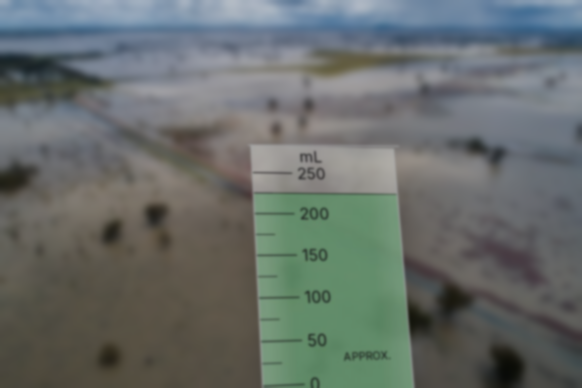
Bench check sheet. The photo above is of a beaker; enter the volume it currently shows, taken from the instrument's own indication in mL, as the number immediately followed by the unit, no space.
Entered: 225mL
